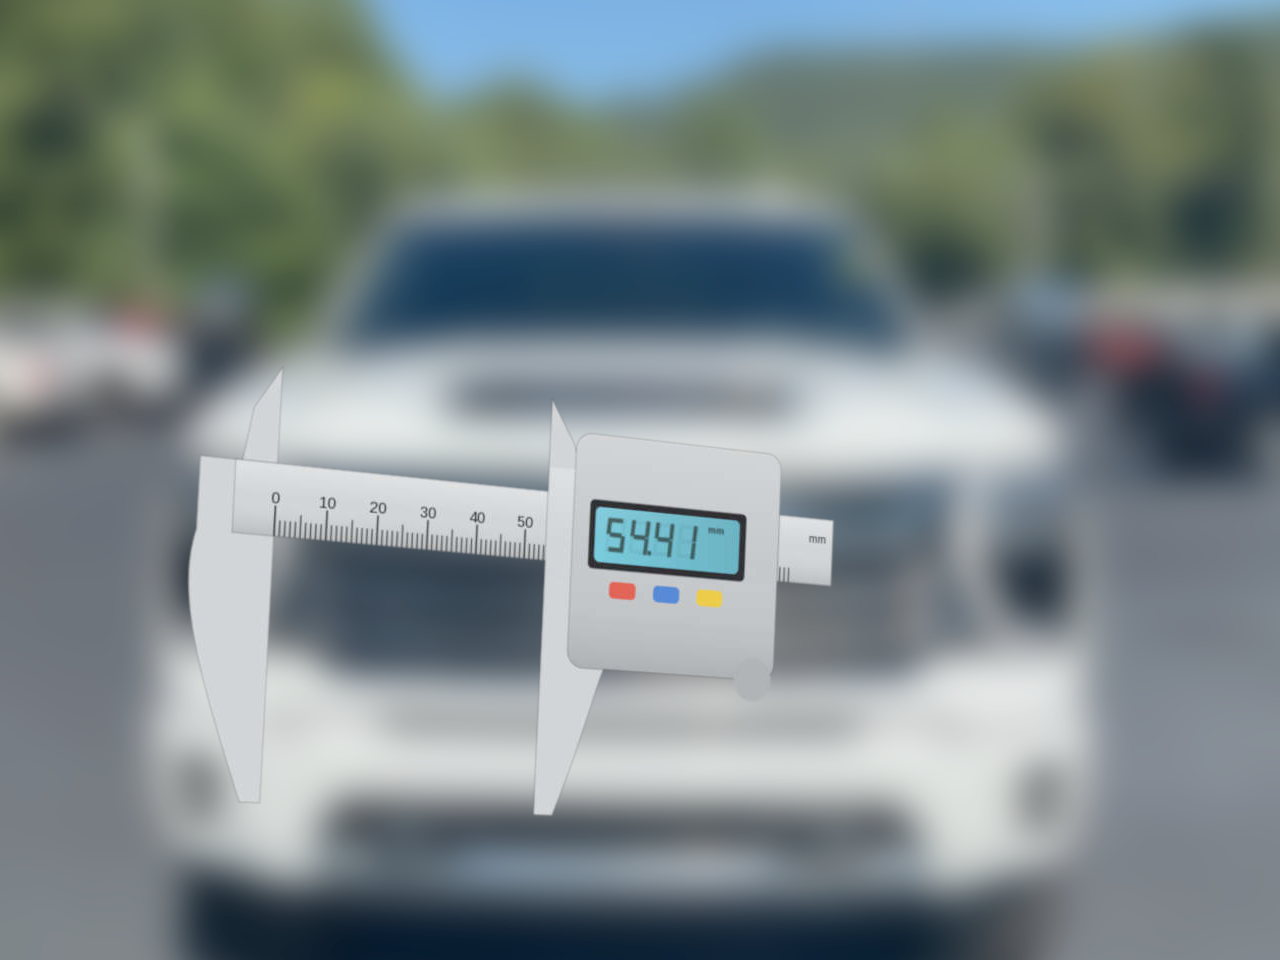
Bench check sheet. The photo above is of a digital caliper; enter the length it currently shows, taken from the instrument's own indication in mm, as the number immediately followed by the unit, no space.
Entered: 54.41mm
